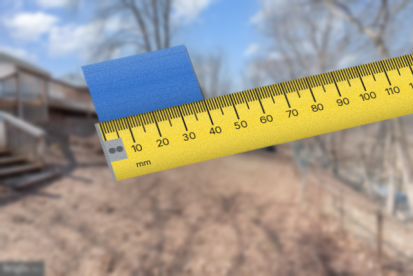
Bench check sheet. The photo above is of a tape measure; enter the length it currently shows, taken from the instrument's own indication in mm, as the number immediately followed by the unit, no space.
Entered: 40mm
